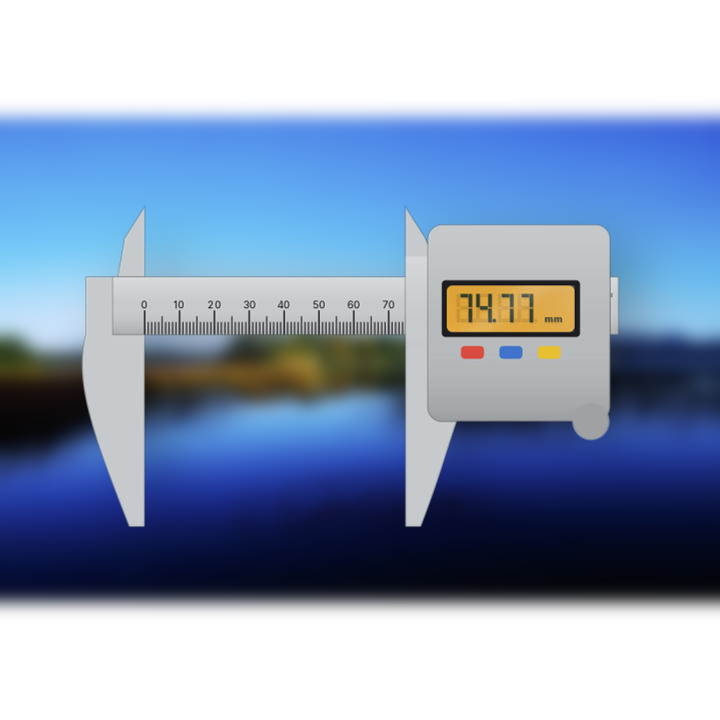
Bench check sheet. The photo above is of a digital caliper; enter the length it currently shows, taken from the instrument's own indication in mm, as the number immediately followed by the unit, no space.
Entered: 74.77mm
